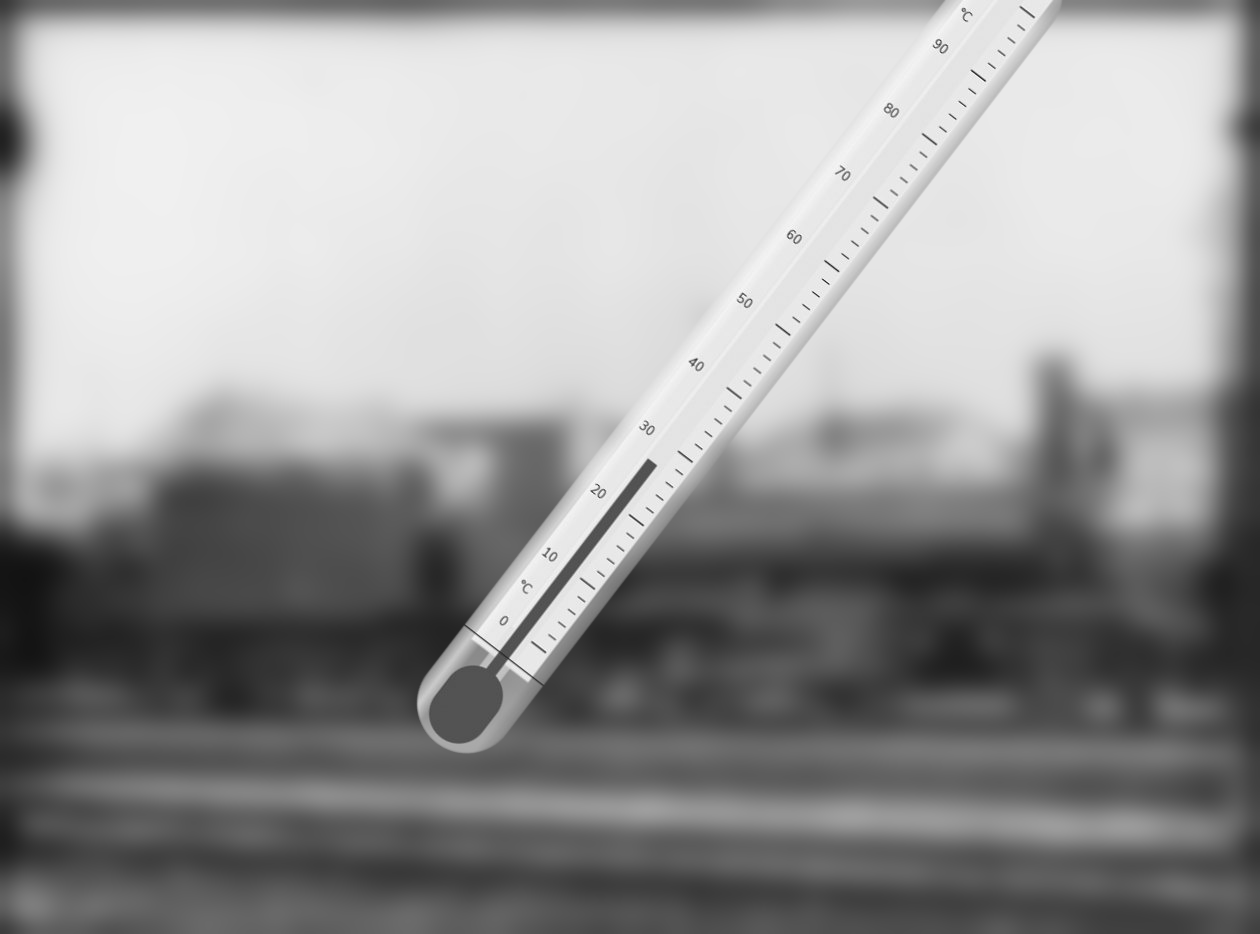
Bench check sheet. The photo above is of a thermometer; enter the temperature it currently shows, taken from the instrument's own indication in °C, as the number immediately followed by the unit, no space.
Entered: 27°C
